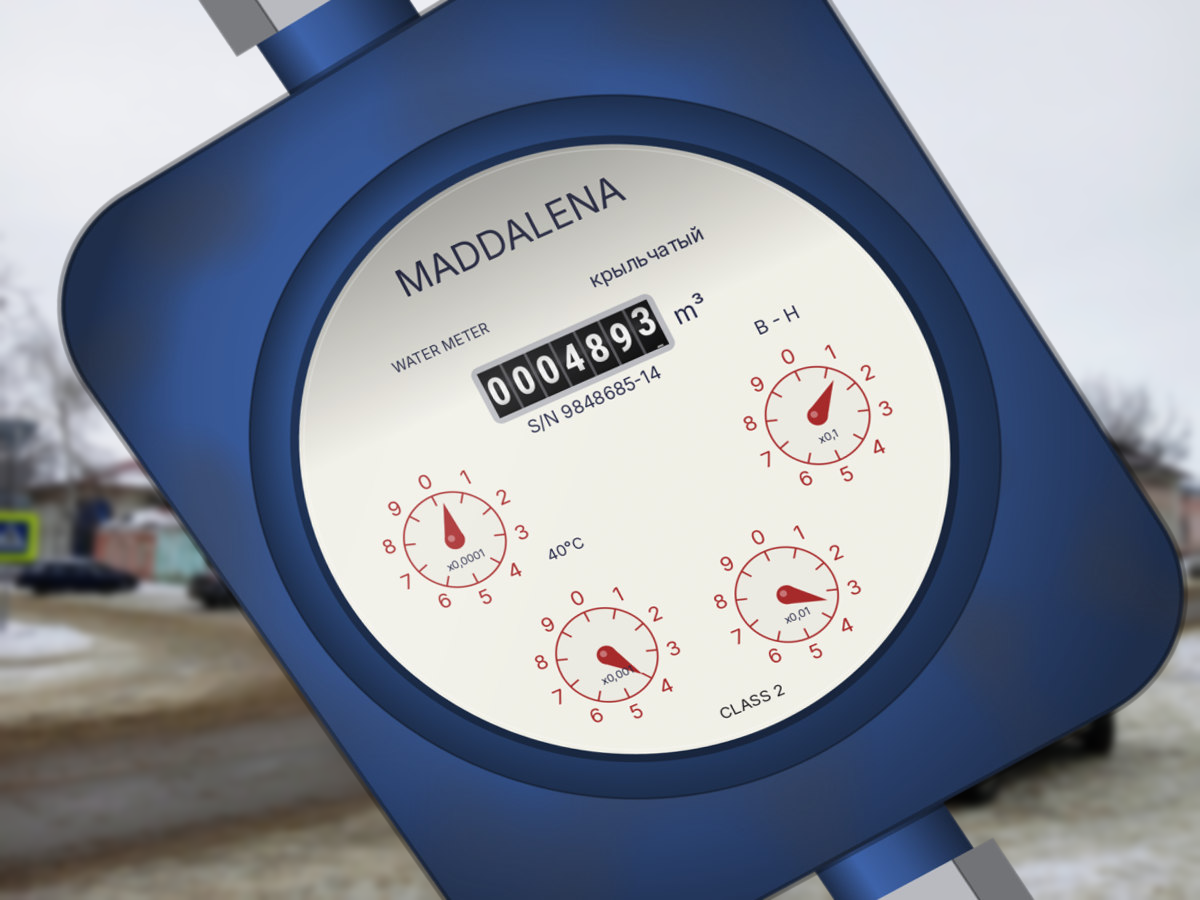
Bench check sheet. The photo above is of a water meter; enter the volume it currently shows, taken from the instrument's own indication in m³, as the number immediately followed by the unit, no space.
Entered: 4893.1340m³
